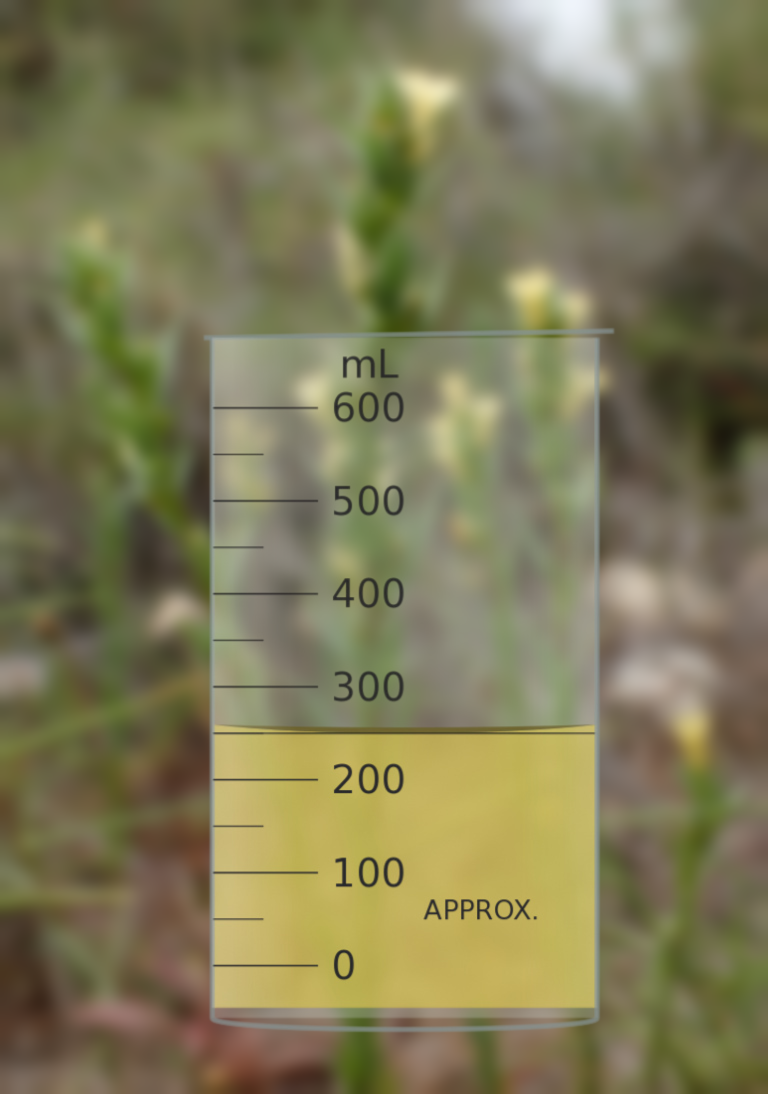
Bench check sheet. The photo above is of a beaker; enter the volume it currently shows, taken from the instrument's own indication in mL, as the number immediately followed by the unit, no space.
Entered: 250mL
